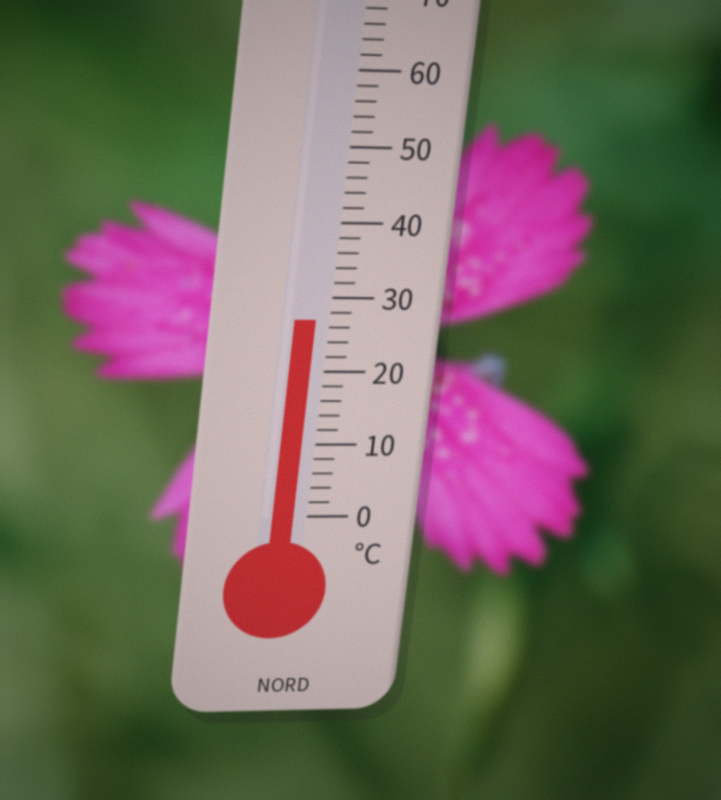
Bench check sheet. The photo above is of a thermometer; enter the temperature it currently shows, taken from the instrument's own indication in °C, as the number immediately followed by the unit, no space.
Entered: 27°C
